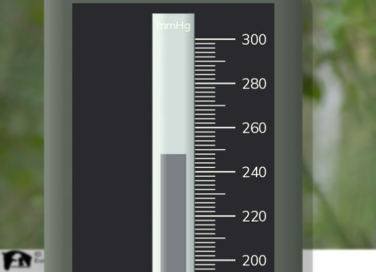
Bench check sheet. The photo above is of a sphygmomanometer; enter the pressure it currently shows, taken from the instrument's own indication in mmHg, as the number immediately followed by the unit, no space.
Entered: 248mmHg
